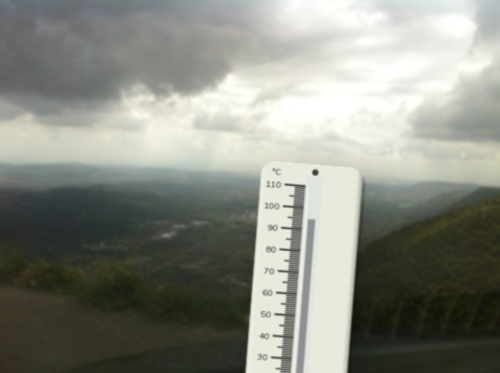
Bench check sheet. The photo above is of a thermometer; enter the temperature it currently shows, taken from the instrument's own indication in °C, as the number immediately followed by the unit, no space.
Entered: 95°C
